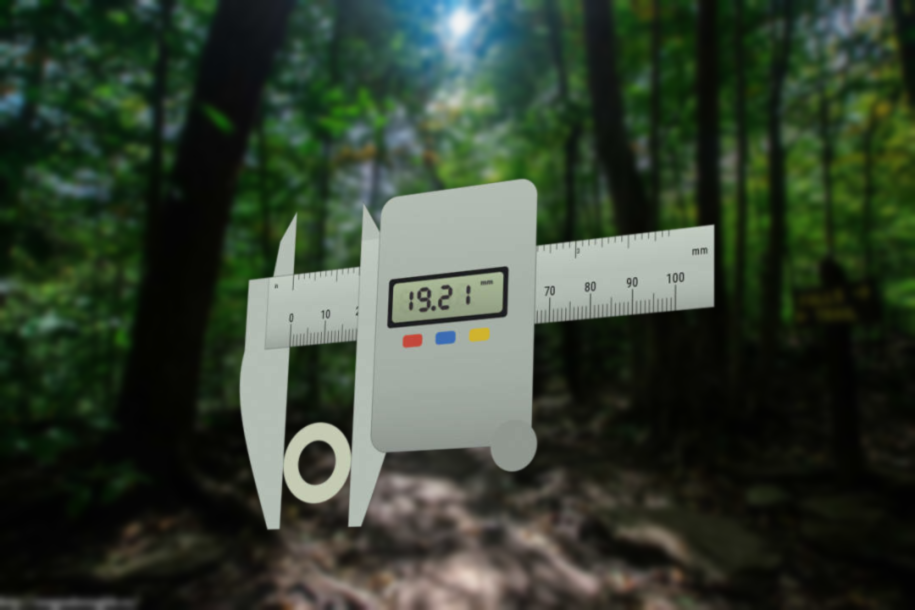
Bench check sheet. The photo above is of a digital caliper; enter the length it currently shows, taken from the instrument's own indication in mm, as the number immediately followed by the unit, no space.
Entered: 19.21mm
